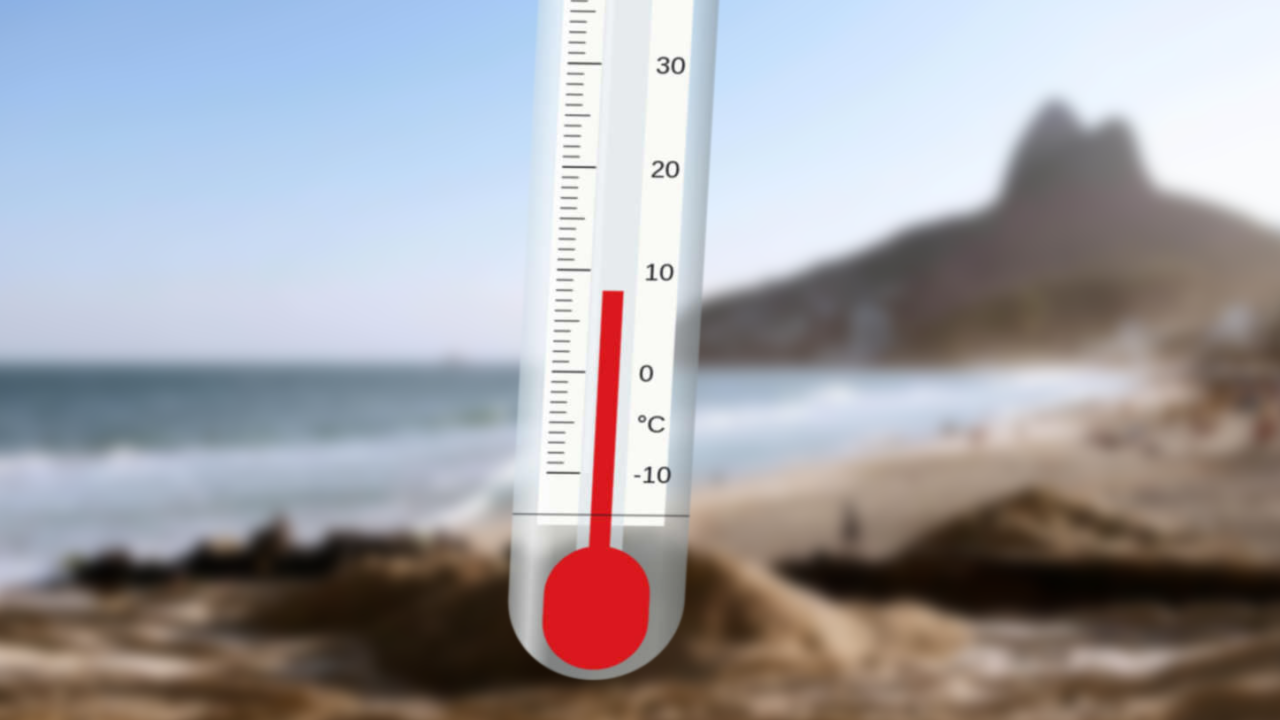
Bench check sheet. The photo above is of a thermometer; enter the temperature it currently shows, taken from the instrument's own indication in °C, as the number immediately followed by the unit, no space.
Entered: 8°C
